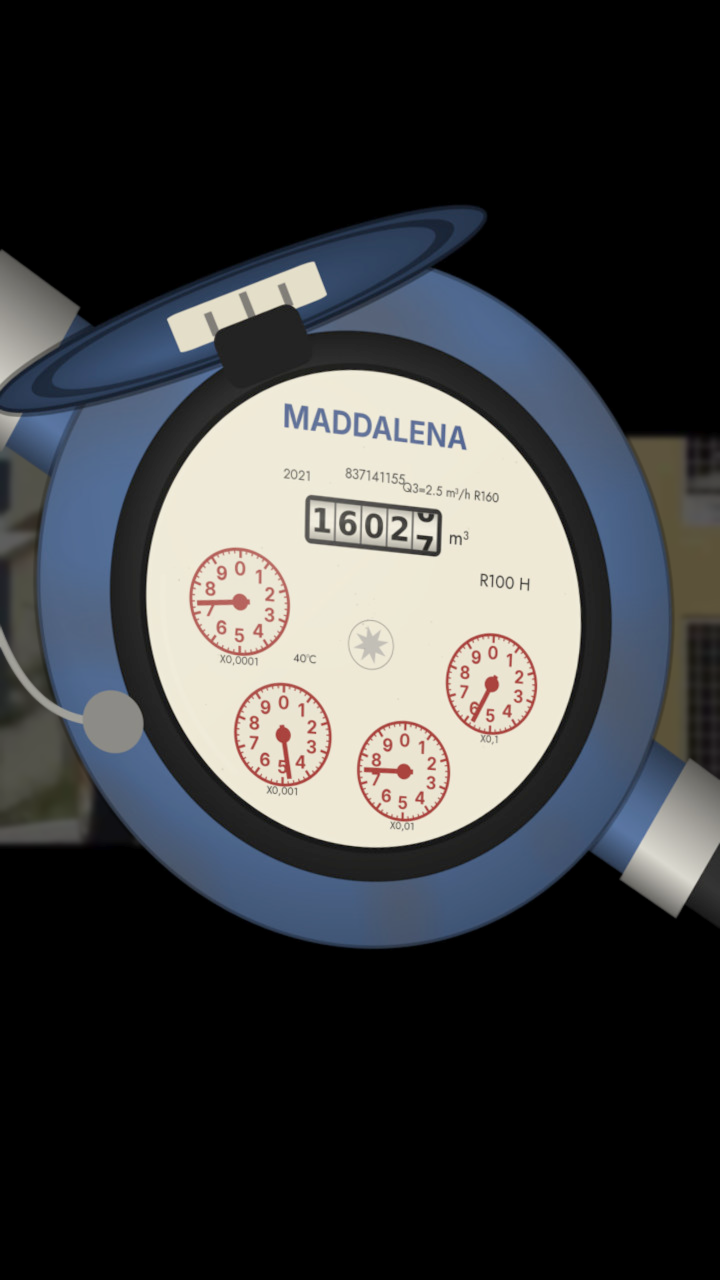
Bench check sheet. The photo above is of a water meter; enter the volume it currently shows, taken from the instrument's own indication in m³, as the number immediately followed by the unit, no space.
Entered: 16026.5747m³
